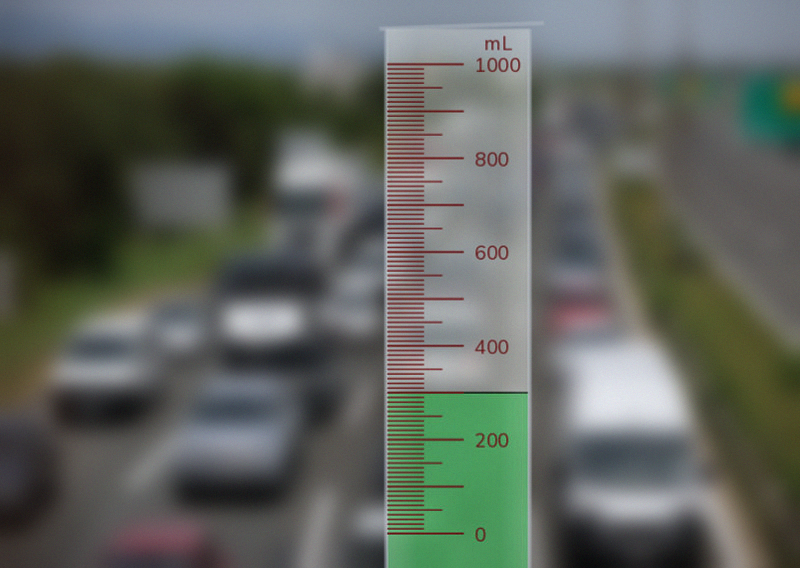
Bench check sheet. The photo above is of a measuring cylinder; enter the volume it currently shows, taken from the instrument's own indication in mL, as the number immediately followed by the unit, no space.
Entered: 300mL
